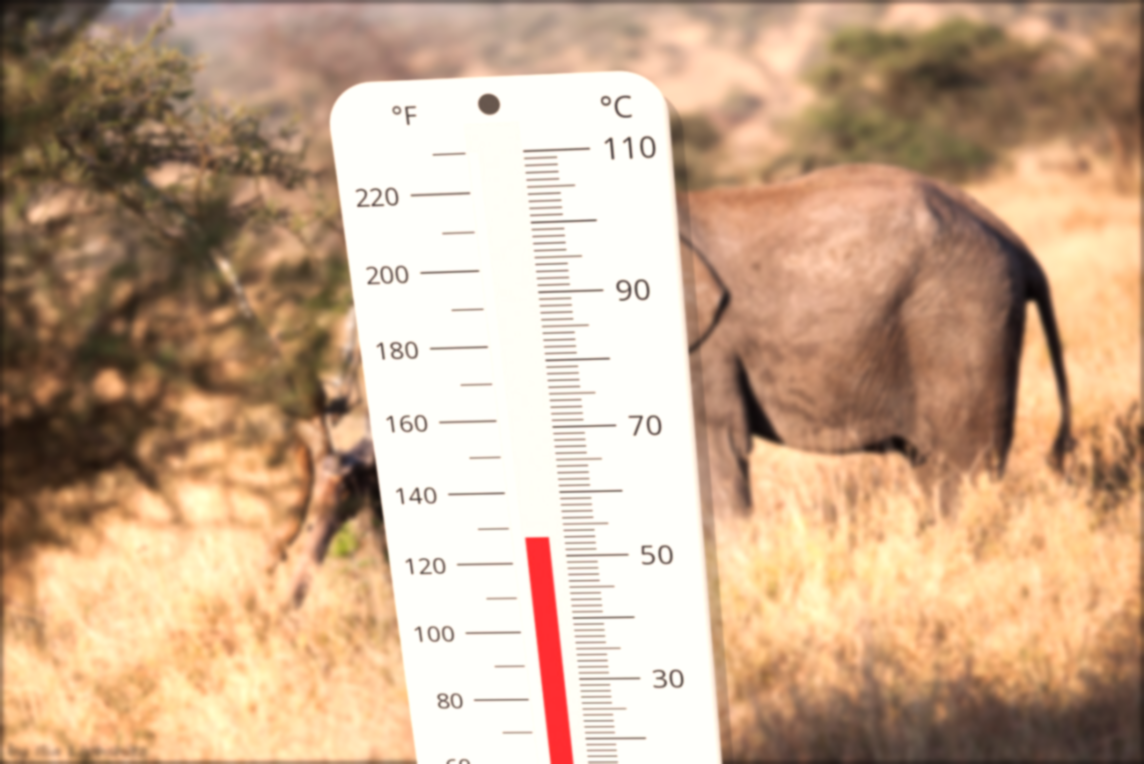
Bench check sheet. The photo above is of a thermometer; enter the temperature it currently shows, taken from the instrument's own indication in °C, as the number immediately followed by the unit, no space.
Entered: 53°C
